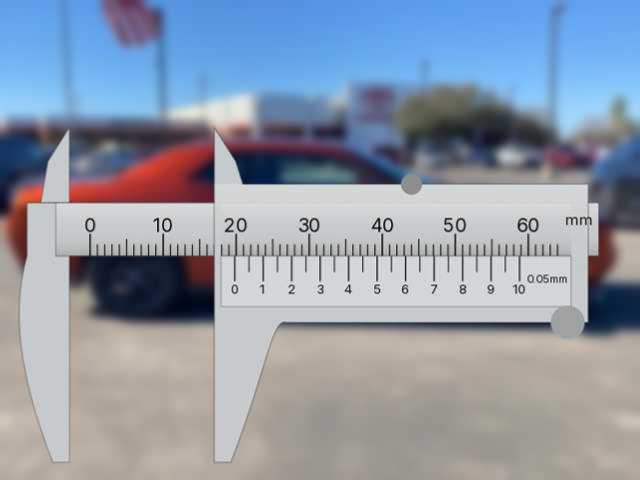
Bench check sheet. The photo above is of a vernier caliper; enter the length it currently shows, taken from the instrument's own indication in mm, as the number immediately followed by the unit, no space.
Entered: 19.8mm
